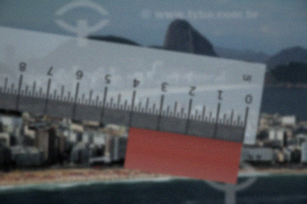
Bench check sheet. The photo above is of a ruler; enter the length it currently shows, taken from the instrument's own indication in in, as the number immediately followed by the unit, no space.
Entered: 4in
